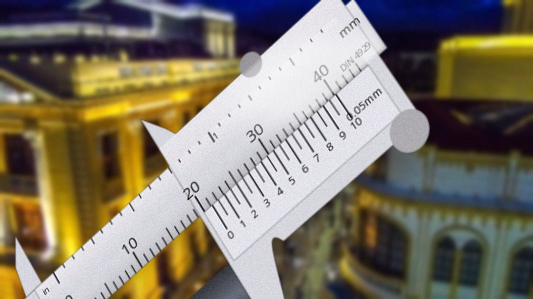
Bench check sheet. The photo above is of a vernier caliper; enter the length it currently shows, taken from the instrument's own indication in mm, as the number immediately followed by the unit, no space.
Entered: 21.2mm
